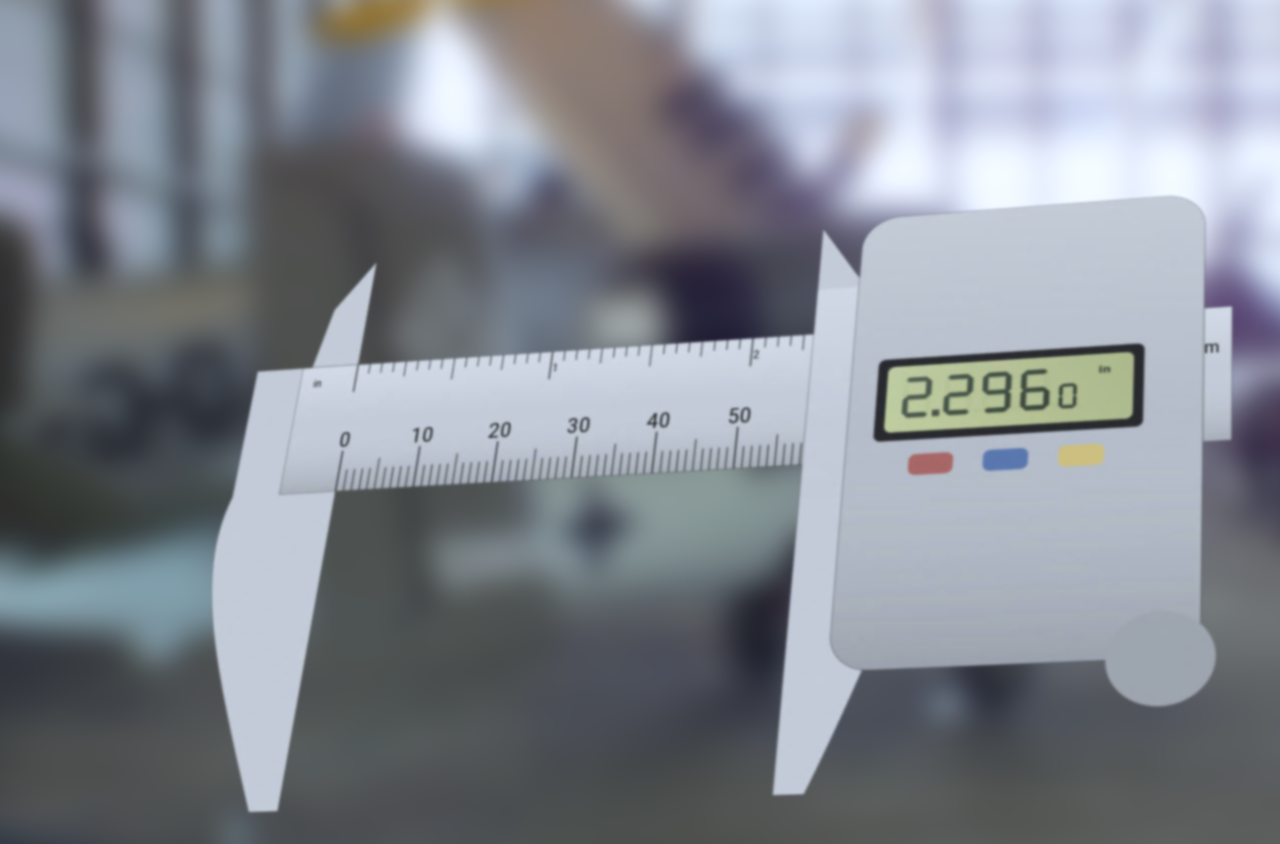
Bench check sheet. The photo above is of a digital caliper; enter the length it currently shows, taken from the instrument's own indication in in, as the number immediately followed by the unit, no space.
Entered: 2.2960in
